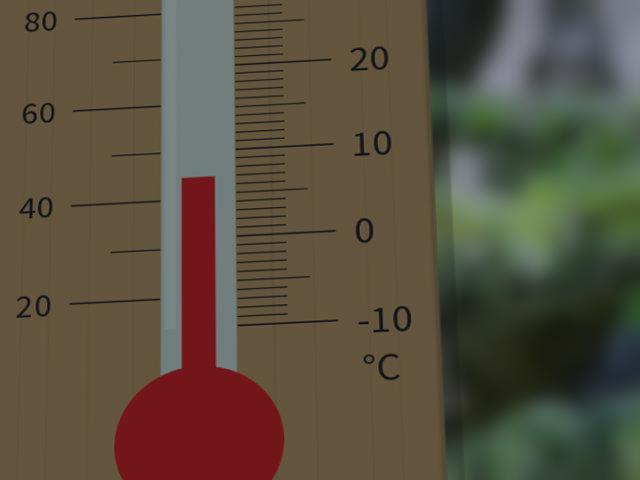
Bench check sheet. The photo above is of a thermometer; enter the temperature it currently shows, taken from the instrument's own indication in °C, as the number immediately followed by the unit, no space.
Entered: 7°C
